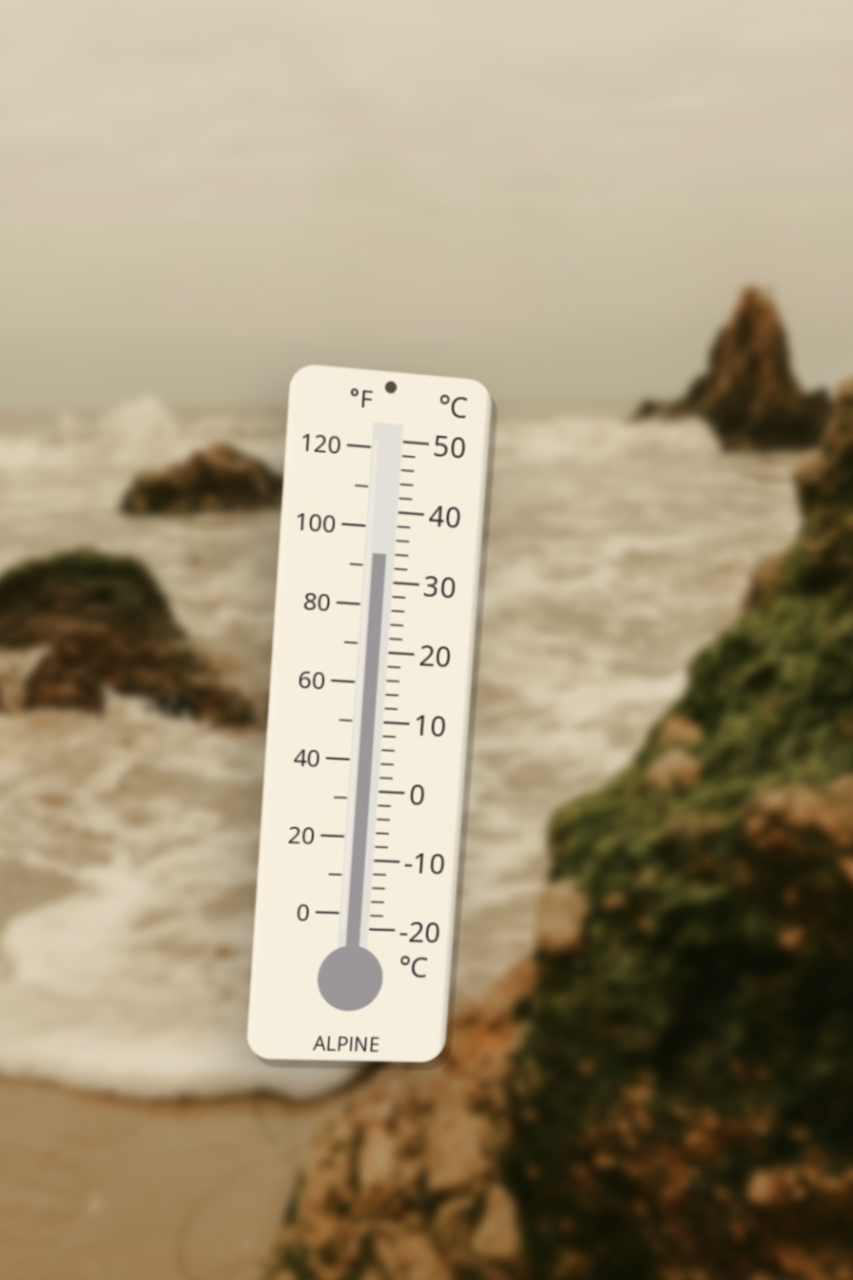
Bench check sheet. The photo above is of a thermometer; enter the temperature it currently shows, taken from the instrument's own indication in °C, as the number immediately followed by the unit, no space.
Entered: 34°C
